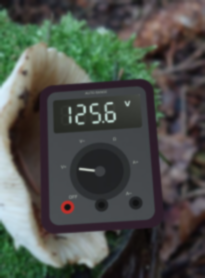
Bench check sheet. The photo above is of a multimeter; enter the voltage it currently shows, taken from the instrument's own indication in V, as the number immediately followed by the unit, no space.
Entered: 125.6V
